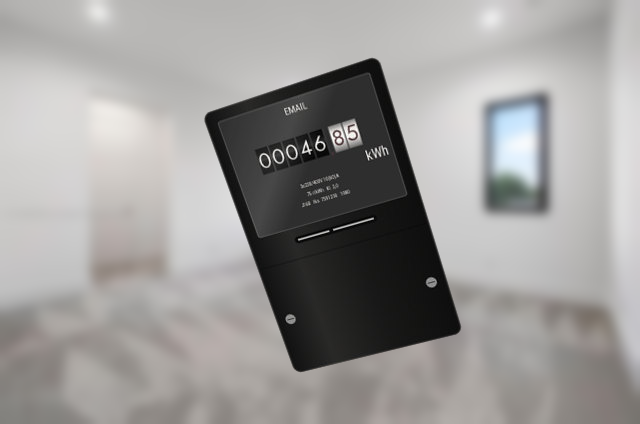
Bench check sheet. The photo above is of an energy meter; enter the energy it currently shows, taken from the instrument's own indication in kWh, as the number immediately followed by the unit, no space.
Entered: 46.85kWh
